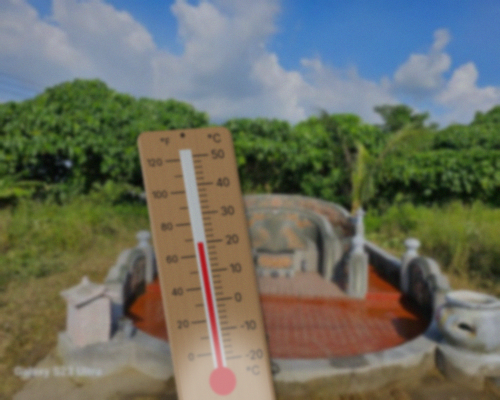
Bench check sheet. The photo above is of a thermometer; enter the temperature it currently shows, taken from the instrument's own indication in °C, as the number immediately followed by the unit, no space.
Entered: 20°C
